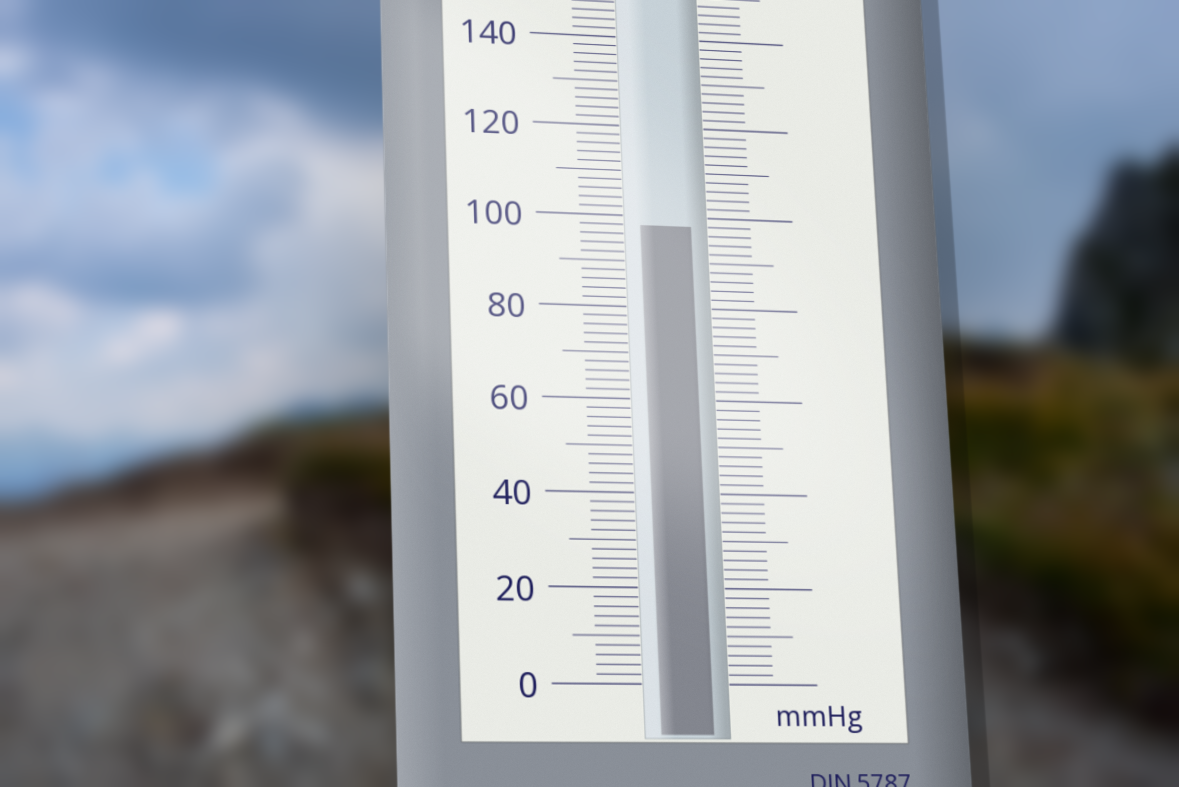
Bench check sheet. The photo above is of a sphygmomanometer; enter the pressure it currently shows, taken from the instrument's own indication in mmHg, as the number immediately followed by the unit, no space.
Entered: 98mmHg
